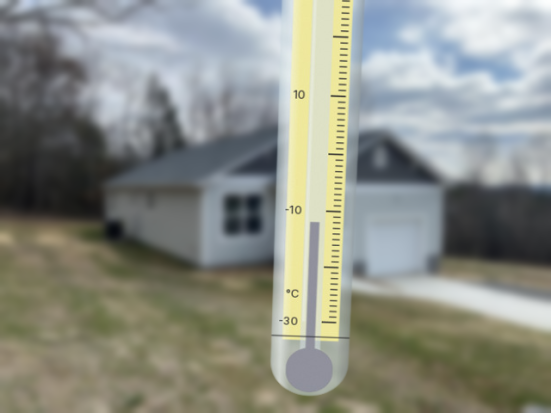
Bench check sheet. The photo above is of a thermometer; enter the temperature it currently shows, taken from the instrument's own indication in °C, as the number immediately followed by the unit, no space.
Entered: -12°C
